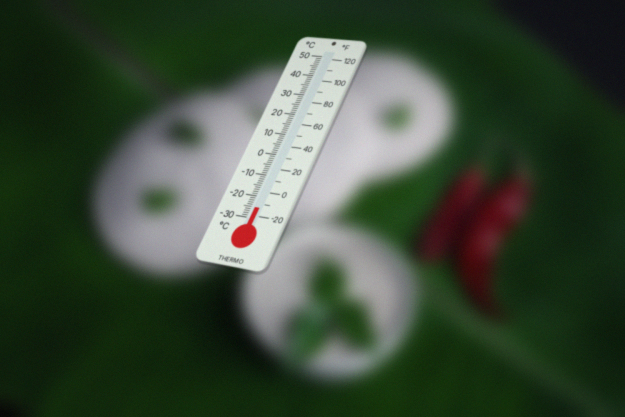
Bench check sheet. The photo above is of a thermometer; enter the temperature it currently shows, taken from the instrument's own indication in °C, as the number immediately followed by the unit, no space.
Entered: -25°C
